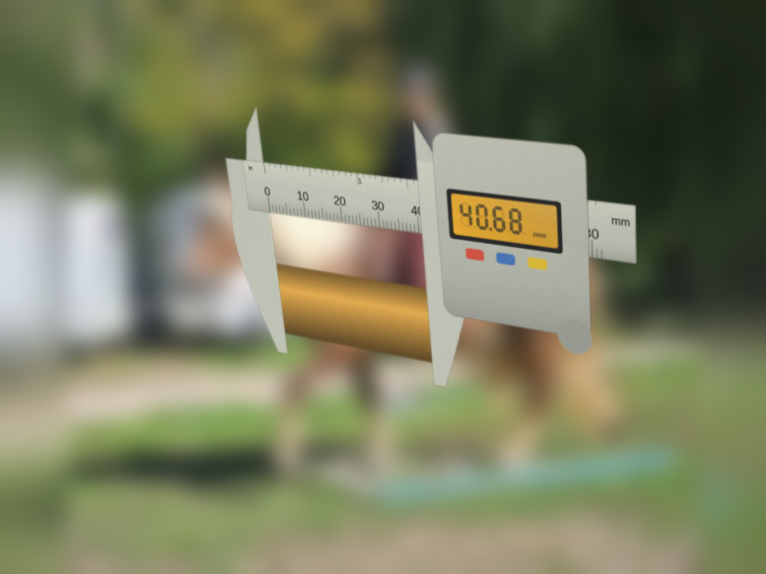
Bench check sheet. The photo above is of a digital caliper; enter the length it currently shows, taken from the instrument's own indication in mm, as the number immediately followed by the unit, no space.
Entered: 40.68mm
